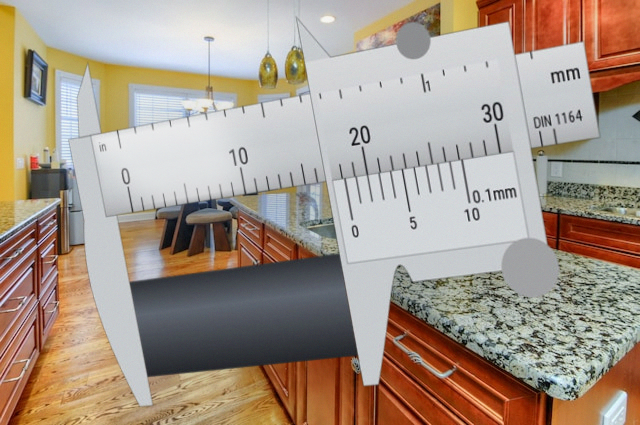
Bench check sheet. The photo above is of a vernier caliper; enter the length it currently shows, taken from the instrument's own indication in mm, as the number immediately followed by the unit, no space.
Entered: 18.2mm
